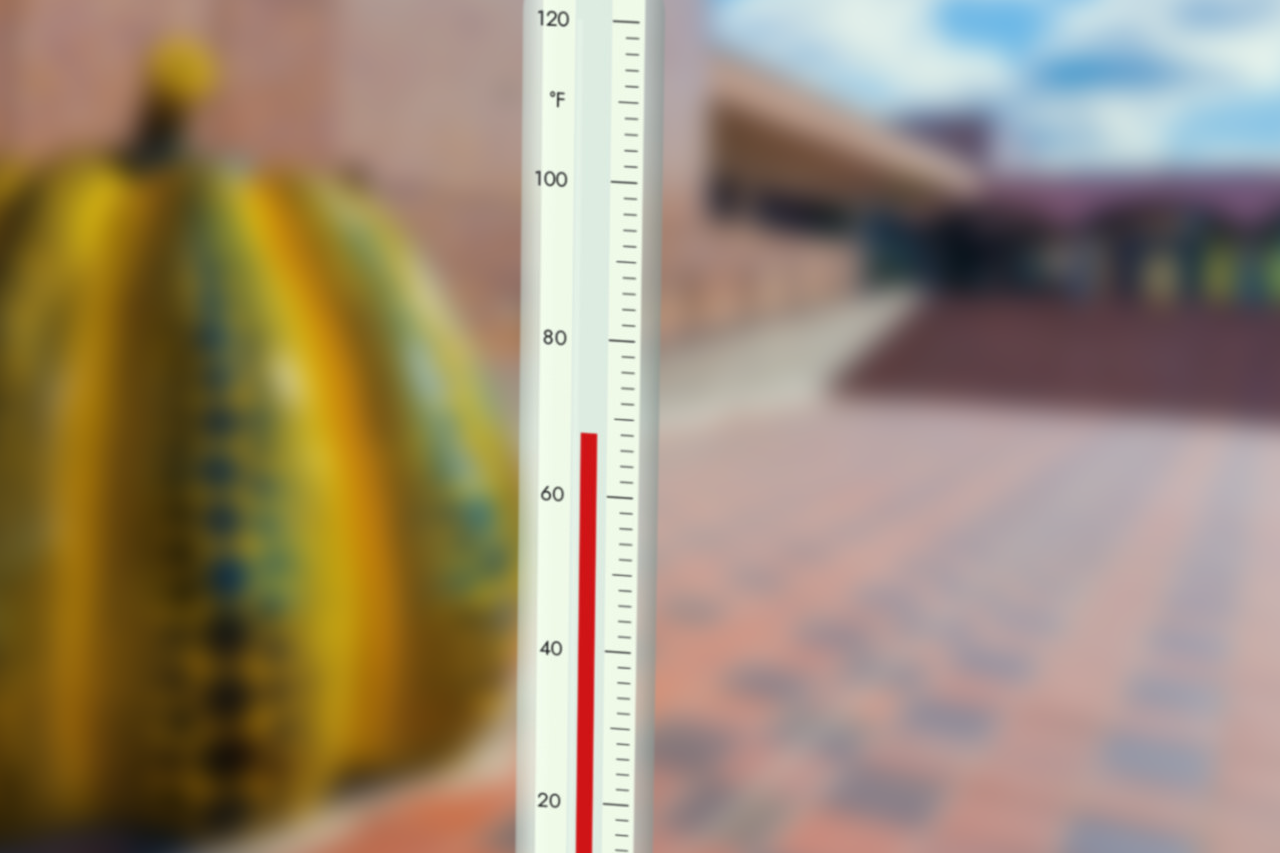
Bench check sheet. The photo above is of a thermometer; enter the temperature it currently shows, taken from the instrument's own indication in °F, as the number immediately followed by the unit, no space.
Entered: 68°F
